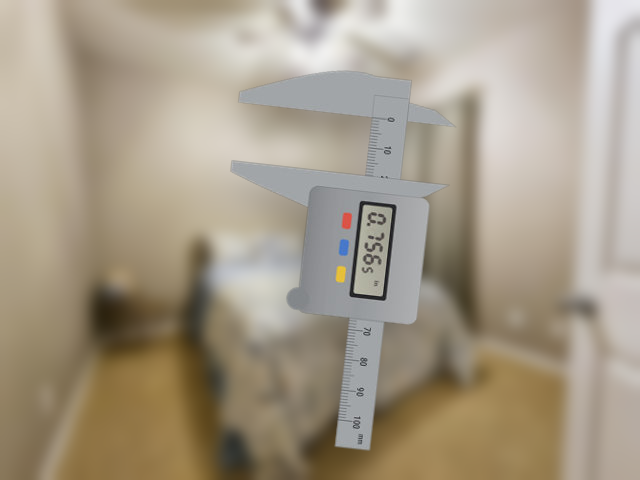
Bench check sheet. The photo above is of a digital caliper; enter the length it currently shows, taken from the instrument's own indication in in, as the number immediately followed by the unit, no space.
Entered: 0.7565in
